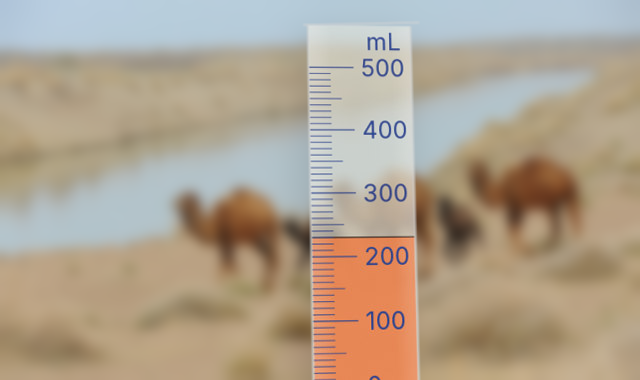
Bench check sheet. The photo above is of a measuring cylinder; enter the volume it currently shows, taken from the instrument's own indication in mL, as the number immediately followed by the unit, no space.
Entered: 230mL
